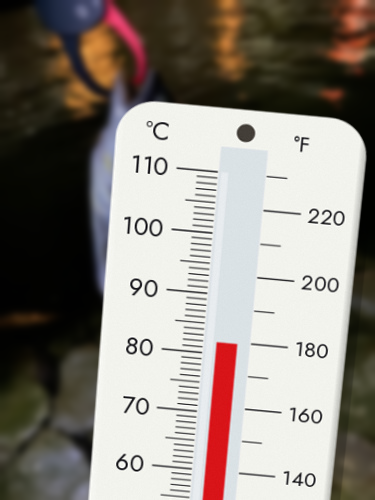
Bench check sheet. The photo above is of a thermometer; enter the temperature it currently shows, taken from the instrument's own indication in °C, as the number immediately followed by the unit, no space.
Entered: 82°C
